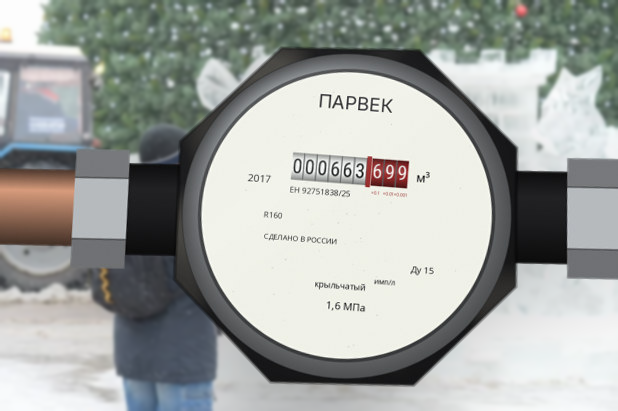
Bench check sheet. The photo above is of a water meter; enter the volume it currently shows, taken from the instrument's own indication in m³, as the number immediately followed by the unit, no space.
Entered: 663.699m³
